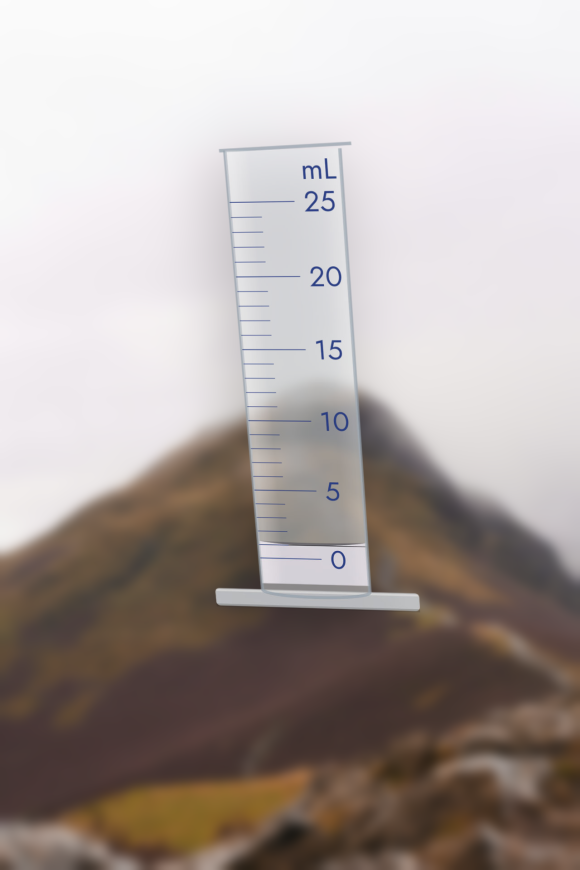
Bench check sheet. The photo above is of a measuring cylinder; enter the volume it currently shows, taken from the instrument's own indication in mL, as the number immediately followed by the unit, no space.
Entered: 1mL
